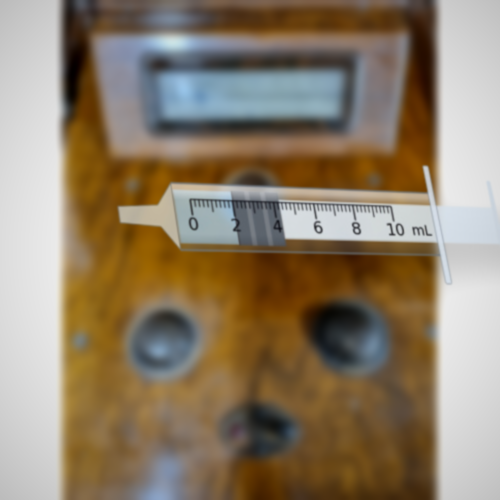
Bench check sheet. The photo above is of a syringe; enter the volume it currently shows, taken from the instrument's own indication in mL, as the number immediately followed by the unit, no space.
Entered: 2mL
